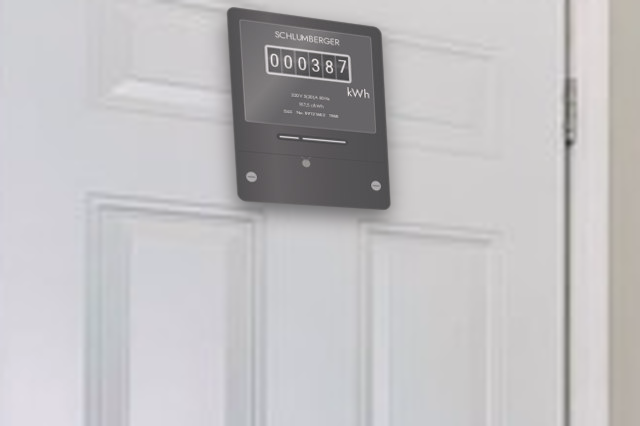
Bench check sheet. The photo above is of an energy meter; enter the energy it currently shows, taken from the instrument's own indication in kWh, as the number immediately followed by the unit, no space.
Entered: 387kWh
